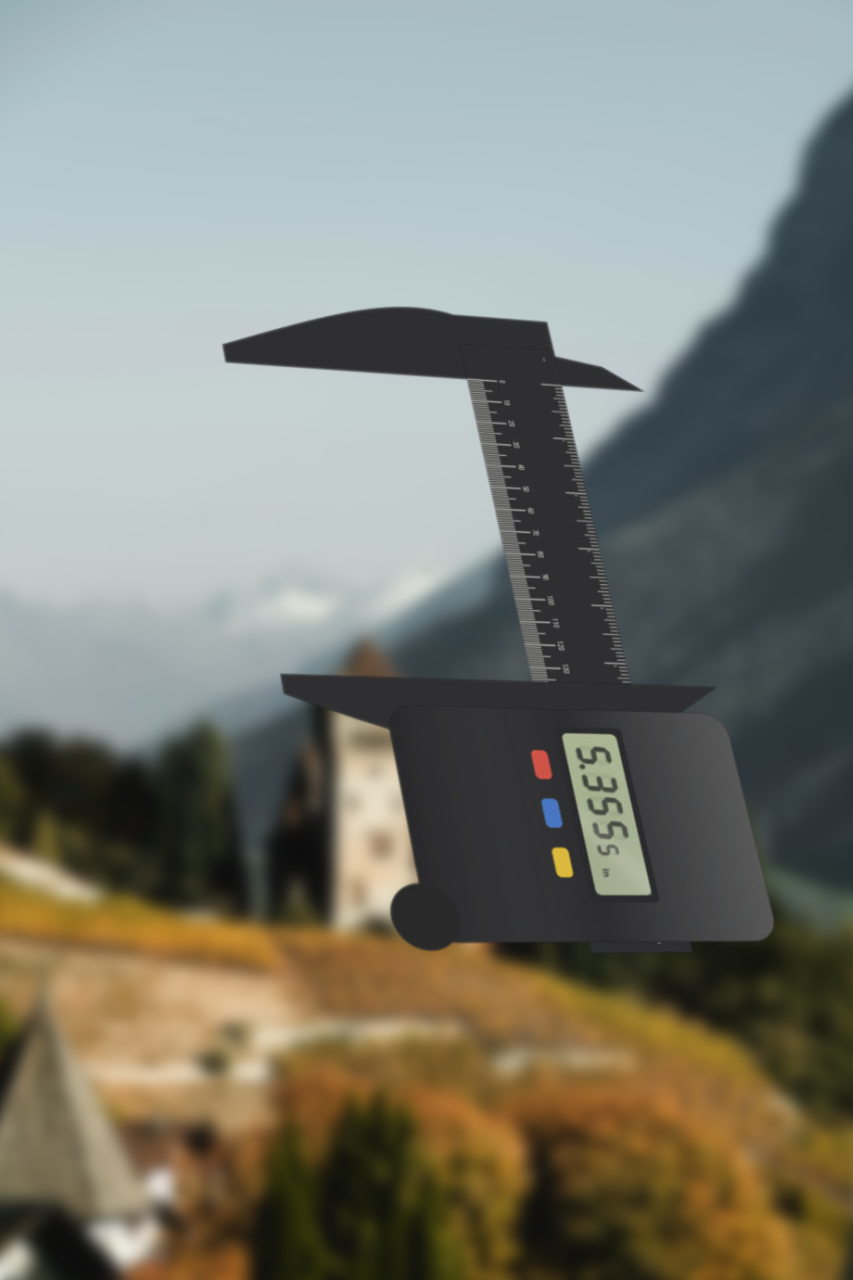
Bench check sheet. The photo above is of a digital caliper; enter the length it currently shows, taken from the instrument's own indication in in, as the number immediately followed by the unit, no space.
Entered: 5.3555in
